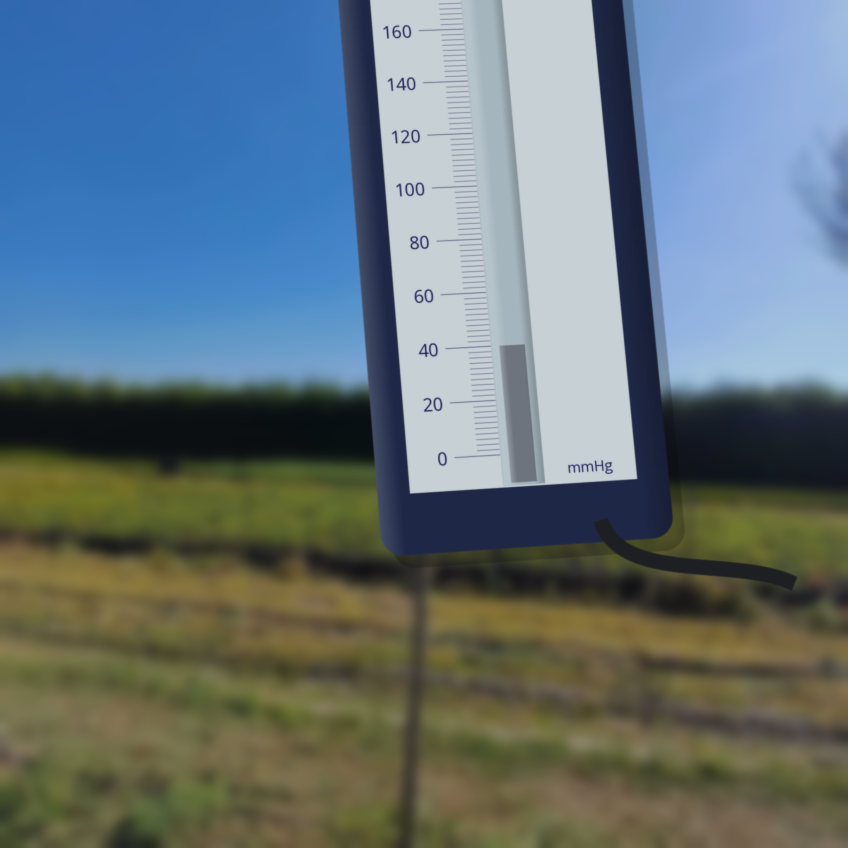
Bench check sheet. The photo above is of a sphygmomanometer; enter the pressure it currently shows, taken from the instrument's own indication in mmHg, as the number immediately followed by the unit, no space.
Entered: 40mmHg
